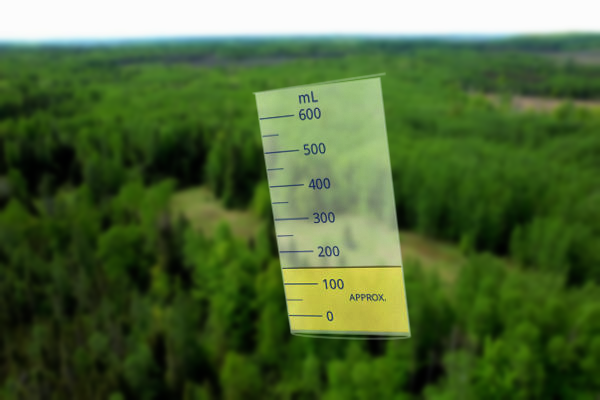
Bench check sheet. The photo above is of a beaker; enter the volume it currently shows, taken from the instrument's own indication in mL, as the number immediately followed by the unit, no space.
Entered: 150mL
